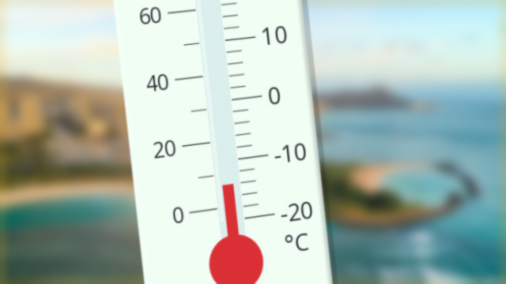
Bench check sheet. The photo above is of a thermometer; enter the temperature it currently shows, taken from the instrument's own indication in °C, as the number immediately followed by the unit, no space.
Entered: -14°C
